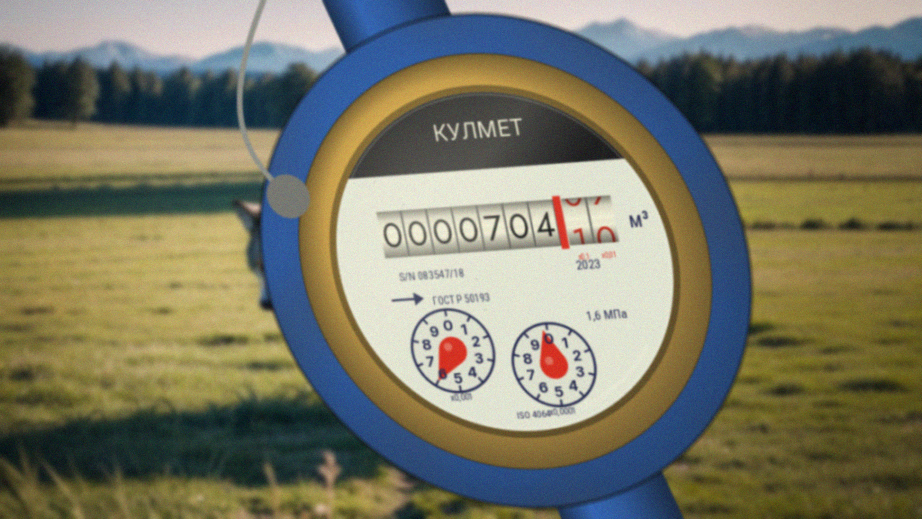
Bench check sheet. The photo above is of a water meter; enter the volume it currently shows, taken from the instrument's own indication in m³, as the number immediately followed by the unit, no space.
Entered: 704.0959m³
